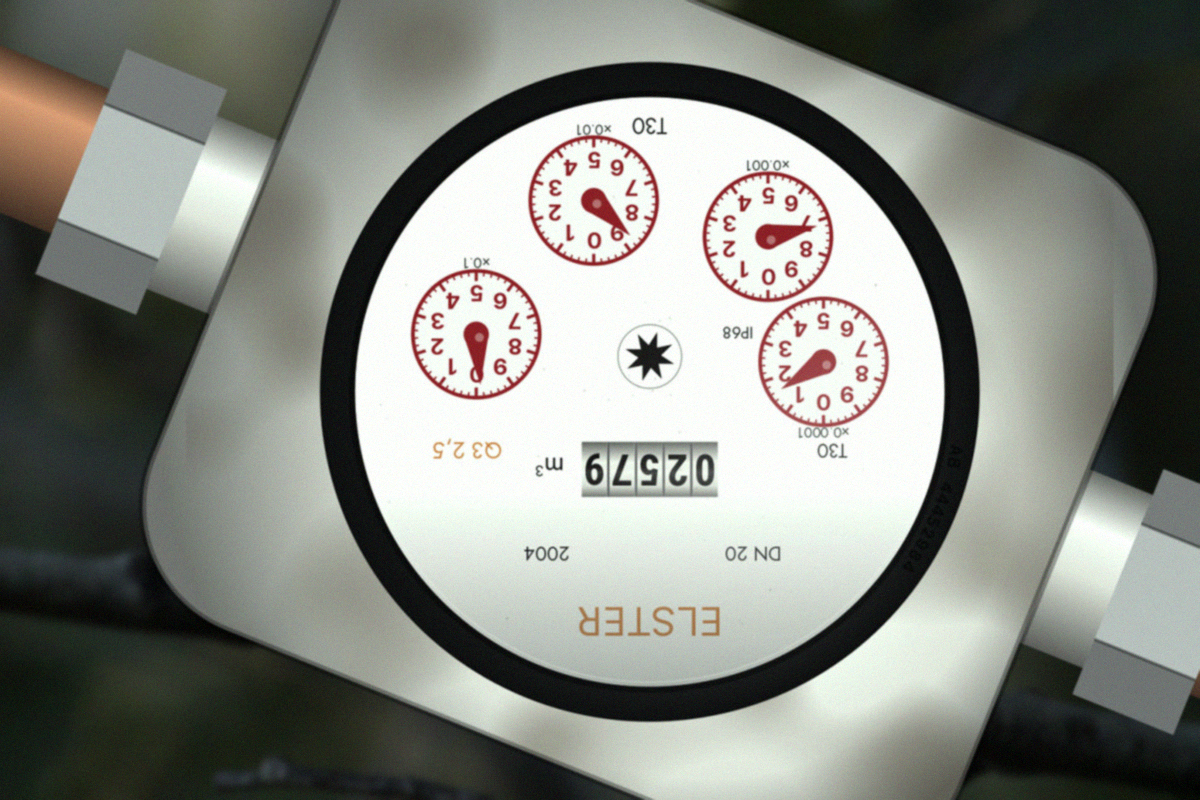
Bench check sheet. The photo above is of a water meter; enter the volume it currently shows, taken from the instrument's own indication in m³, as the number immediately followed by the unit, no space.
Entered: 2578.9871m³
